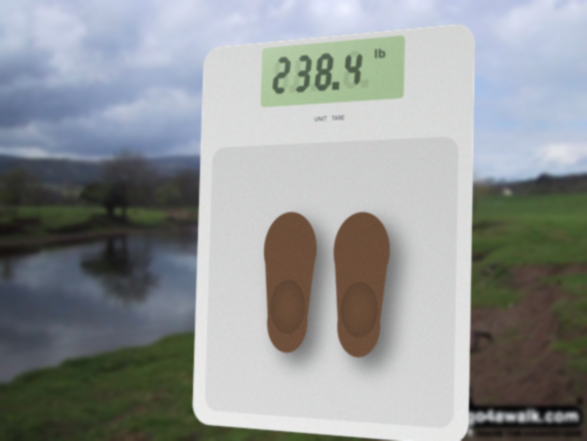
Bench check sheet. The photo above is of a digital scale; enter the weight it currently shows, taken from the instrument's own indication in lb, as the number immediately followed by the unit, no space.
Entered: 238.4lb
